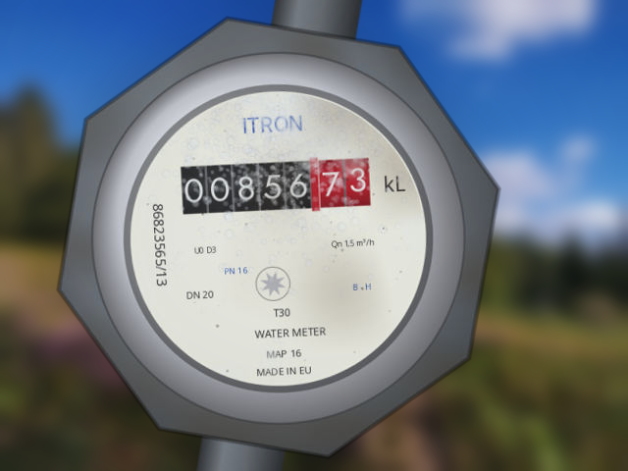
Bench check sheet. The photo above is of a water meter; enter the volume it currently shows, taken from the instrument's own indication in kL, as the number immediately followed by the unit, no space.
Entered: 856.73kL
